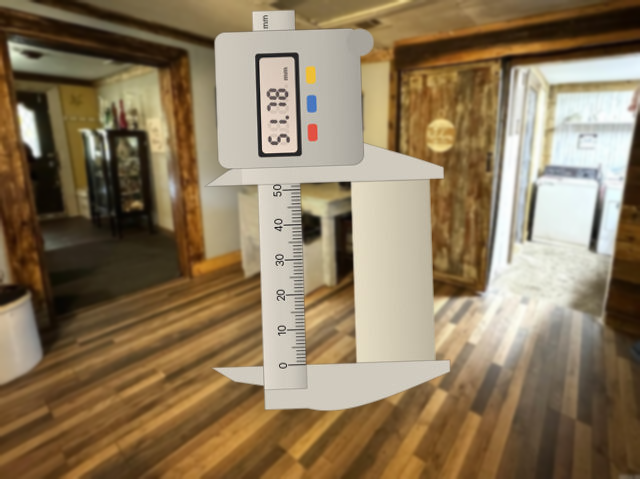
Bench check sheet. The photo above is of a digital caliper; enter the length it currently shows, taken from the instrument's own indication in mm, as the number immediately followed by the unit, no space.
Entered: 51.78mm
